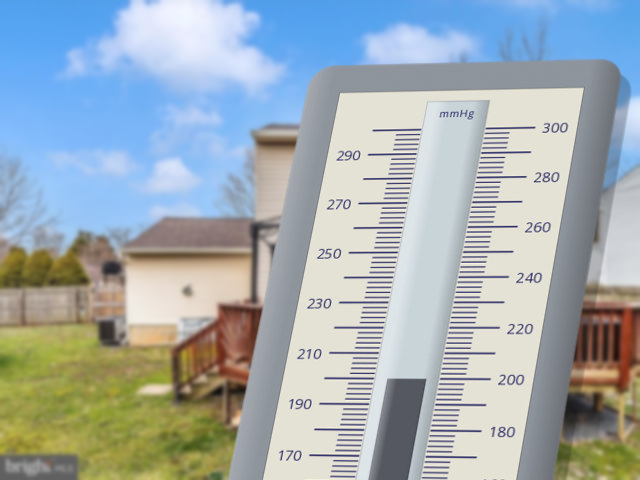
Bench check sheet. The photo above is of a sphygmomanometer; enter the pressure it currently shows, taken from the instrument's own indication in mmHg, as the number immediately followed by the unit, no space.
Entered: 200mmHg
